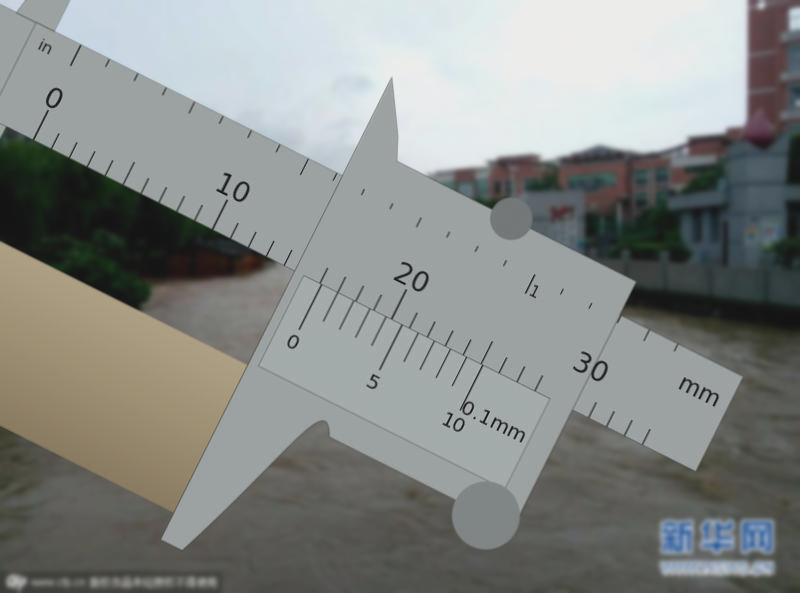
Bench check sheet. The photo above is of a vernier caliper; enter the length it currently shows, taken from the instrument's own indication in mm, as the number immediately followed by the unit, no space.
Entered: 16.1mm
